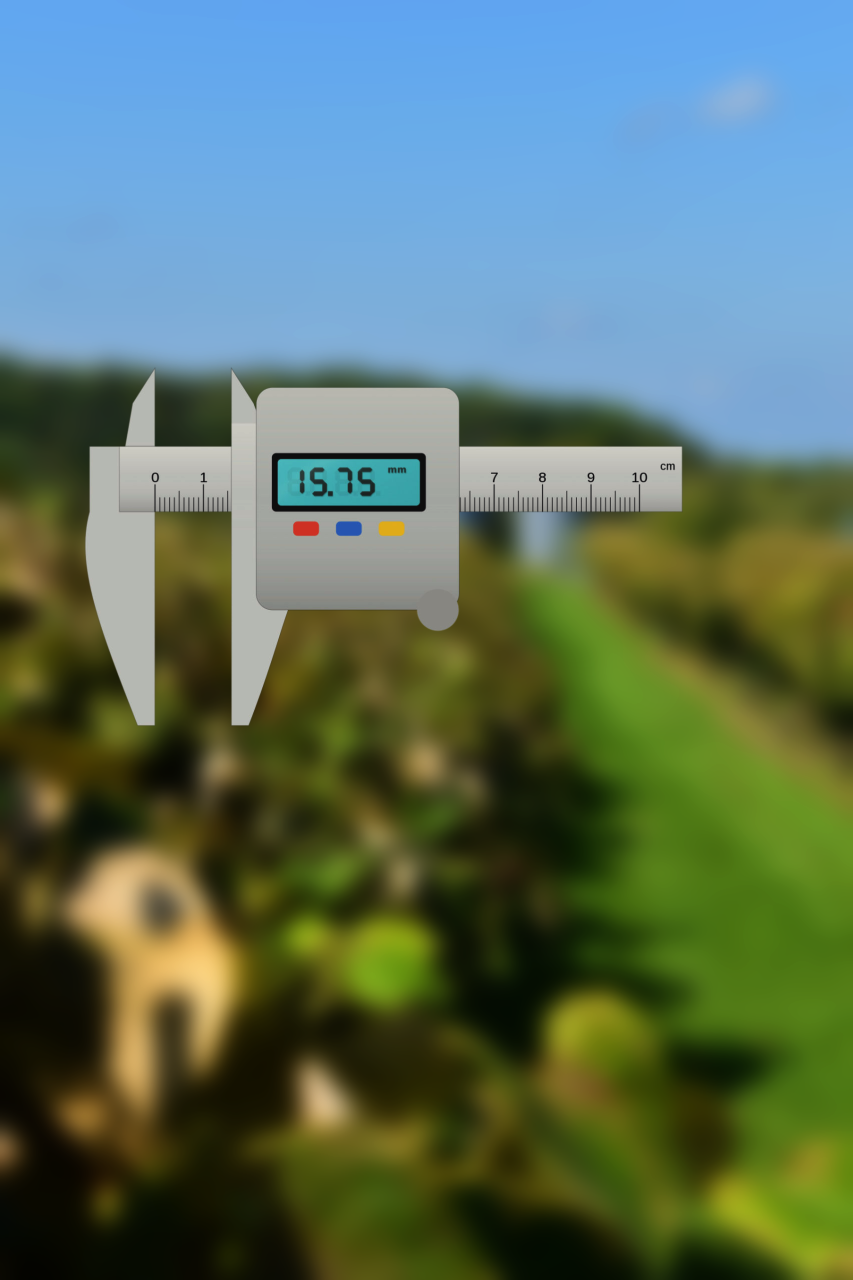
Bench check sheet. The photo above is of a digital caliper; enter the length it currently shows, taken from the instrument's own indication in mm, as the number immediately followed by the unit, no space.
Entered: 15.75mm
